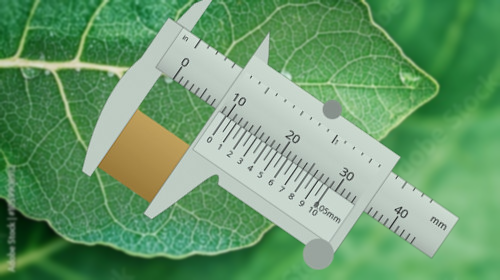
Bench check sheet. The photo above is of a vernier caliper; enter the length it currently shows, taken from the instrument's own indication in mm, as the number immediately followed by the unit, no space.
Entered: 9.8mm
